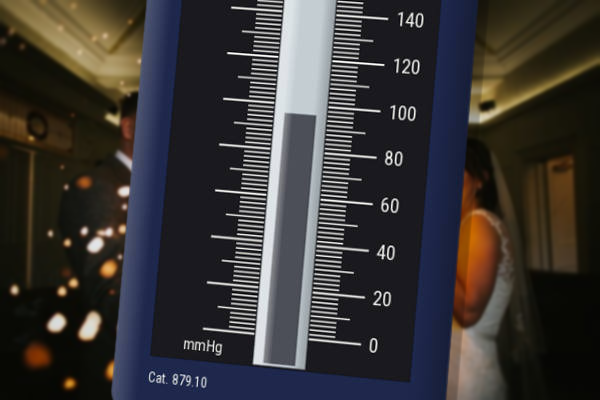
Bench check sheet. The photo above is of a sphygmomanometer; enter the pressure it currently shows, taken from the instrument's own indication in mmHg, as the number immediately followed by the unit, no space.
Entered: 96mmHg
